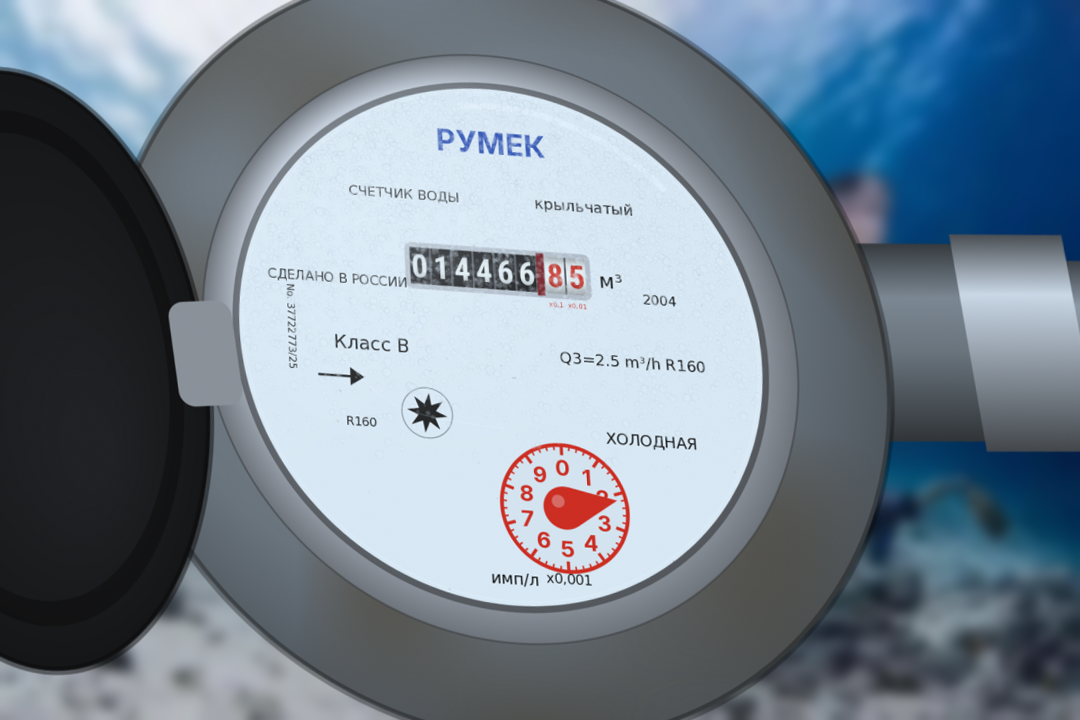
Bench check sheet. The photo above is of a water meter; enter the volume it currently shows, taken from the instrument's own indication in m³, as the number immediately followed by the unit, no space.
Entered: 14466.852m³
